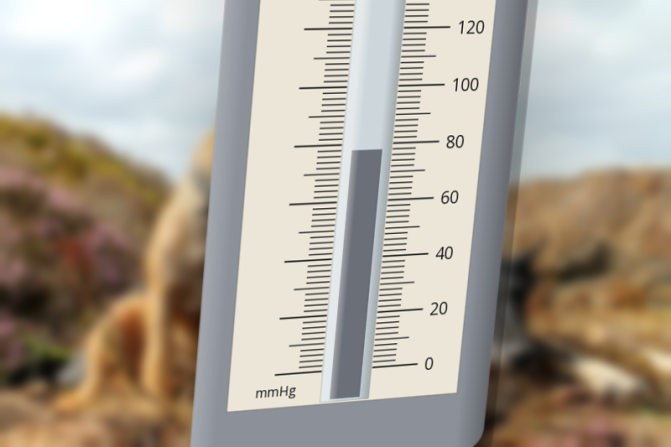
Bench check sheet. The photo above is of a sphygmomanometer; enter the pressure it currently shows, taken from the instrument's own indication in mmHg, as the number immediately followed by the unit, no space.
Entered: 78mmHg
